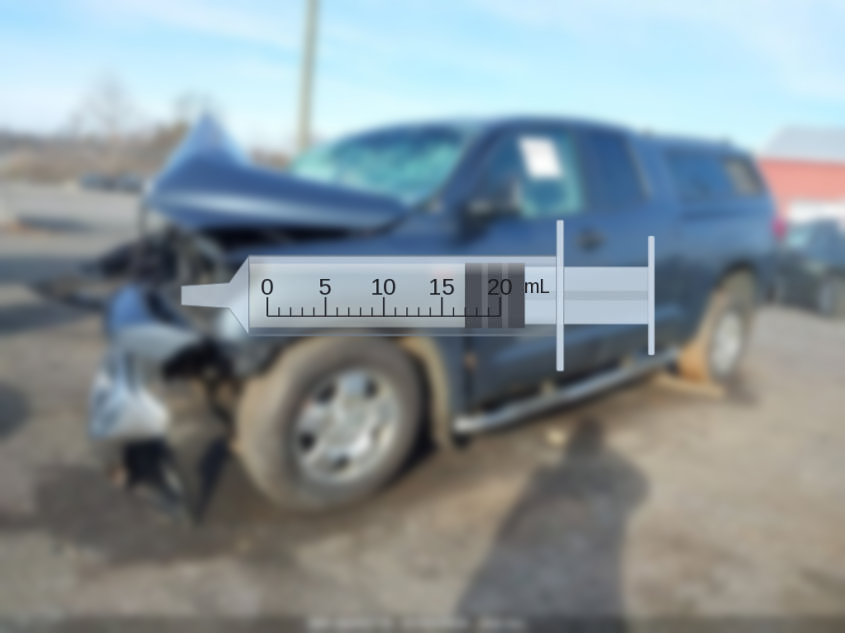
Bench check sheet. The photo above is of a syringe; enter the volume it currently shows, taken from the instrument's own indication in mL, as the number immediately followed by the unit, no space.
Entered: 17mL
